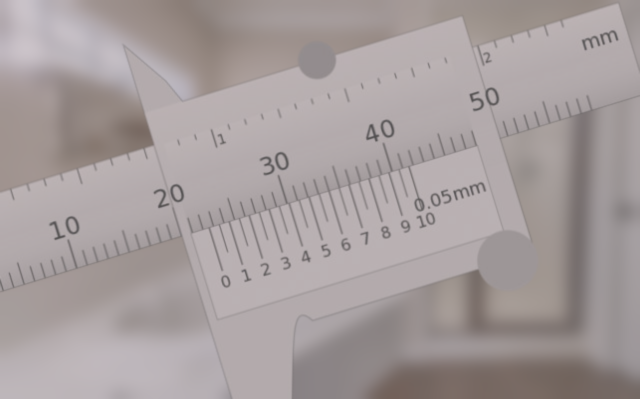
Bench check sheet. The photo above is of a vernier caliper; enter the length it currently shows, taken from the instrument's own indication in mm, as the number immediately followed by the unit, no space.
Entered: 22.6mm
